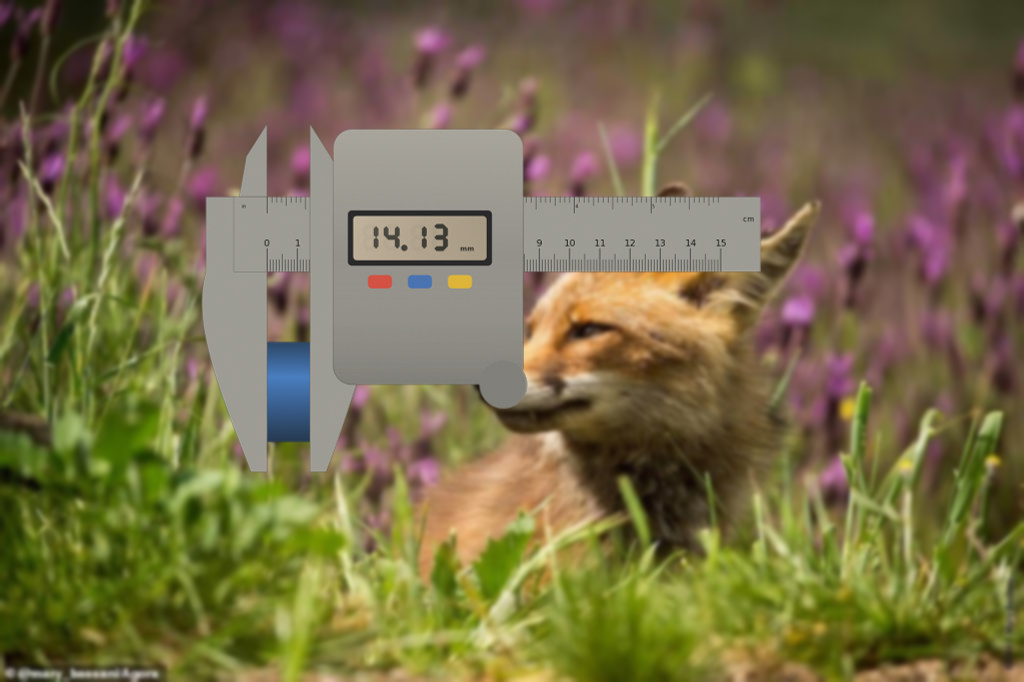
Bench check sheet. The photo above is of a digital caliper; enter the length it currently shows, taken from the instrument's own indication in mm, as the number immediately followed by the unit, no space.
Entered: 14.13mm
